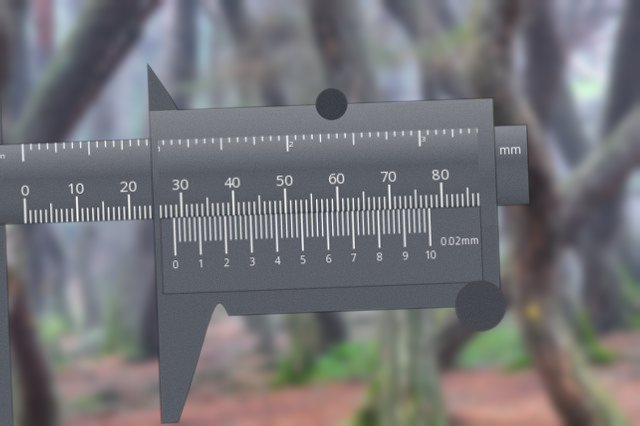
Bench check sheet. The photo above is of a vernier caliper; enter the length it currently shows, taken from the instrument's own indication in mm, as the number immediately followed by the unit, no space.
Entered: 28.5mm
